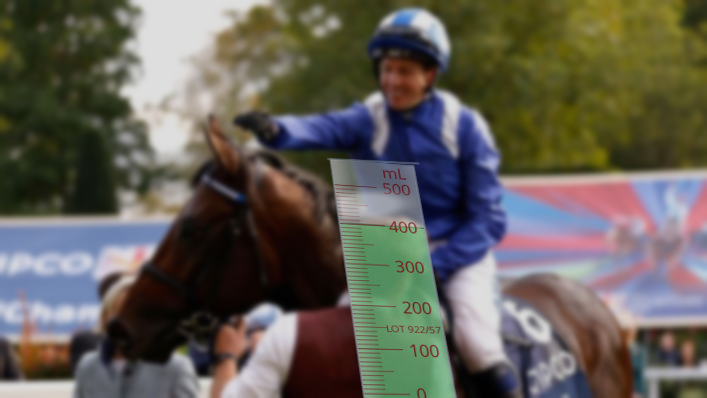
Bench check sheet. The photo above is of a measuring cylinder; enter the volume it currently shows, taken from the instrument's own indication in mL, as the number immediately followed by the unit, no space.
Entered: 400mL
